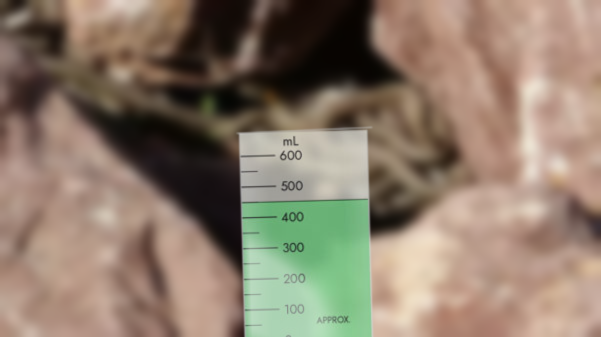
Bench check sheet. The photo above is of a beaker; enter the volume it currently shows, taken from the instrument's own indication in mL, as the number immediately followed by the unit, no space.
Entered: 450mL
